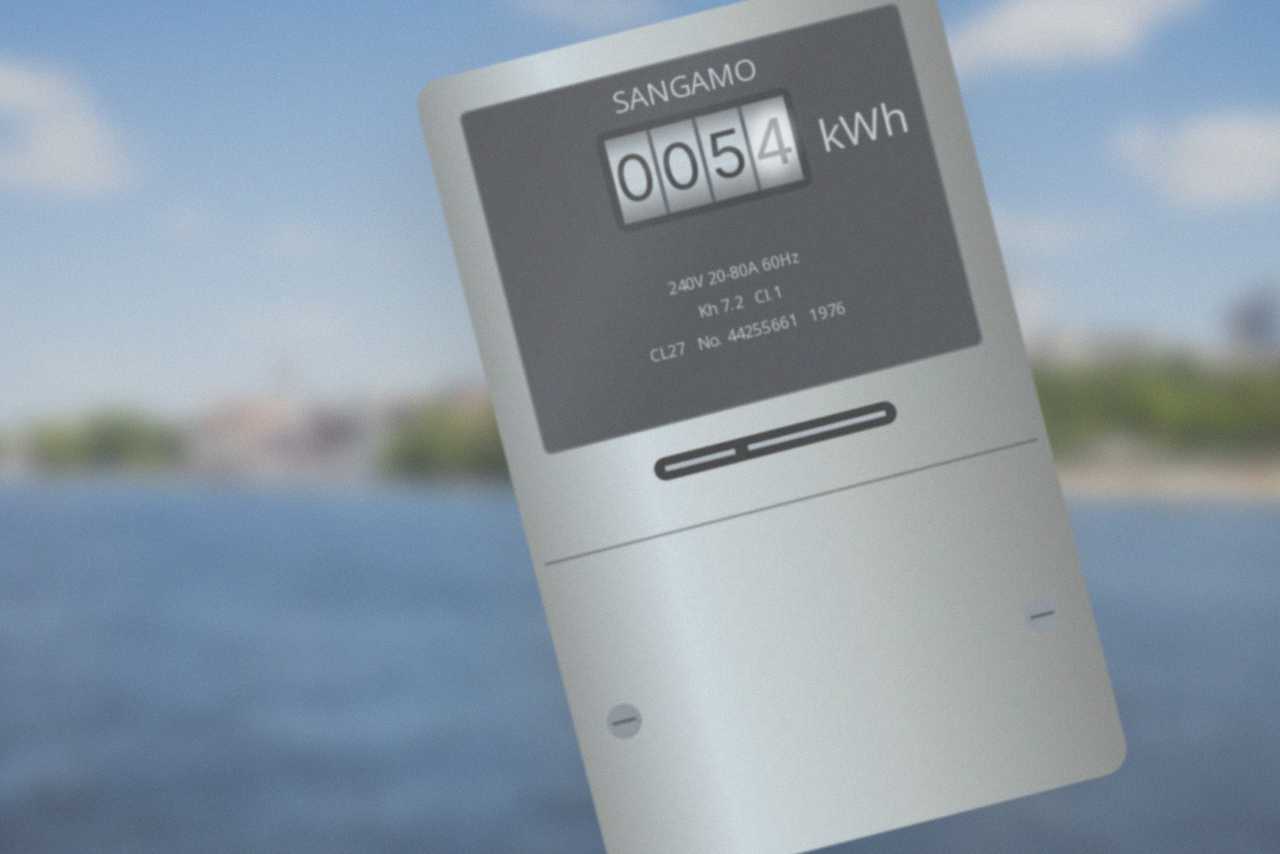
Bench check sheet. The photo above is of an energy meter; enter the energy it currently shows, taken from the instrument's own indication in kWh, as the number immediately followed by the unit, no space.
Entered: 54kWh
